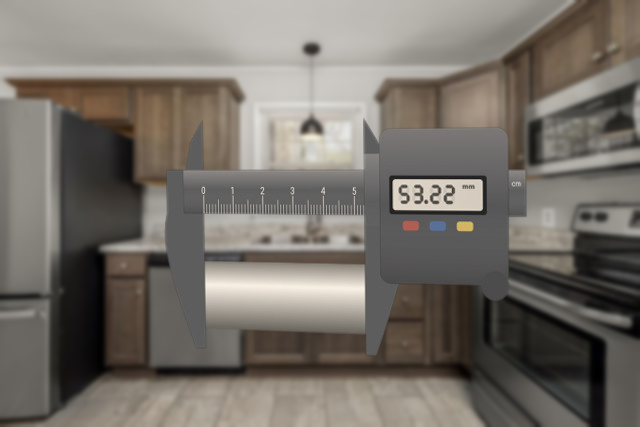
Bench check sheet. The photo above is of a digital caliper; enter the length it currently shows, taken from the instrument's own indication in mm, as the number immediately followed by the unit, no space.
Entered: 53.22mm
